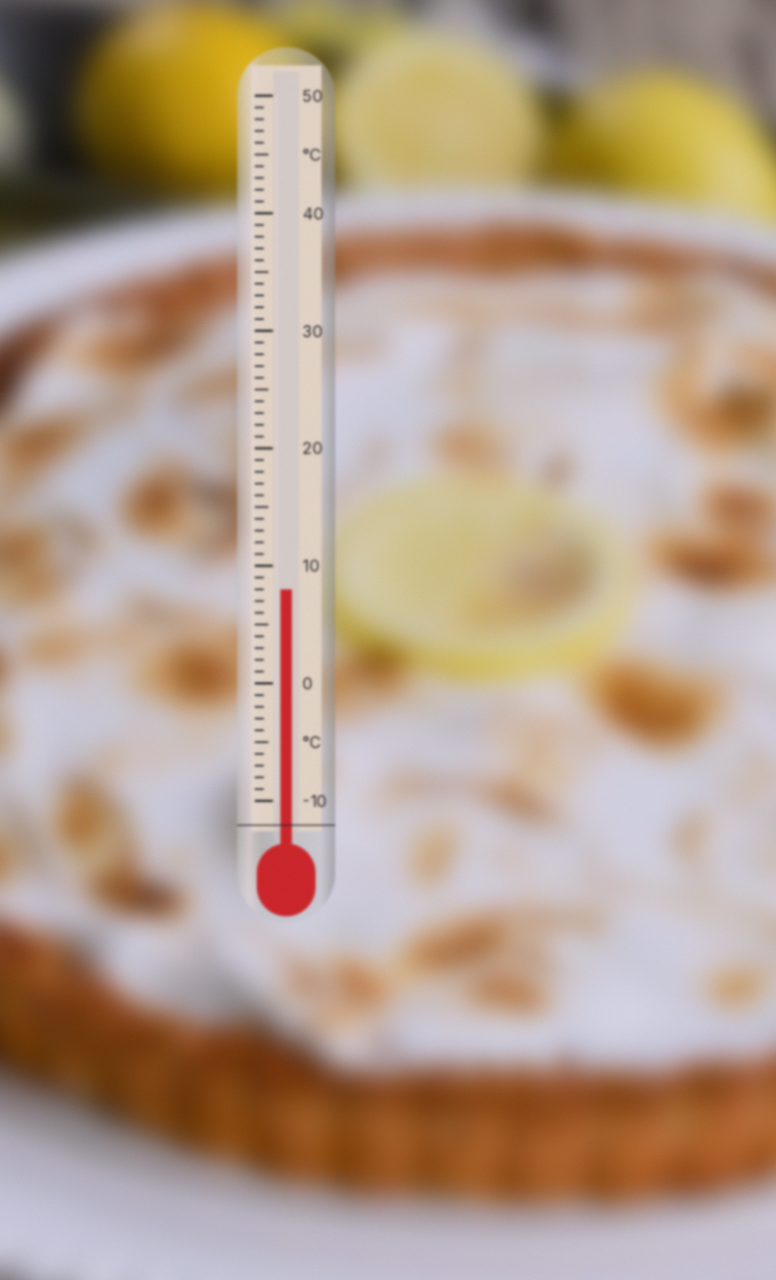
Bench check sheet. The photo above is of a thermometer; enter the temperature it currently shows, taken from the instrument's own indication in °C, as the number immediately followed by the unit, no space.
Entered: 8°C
